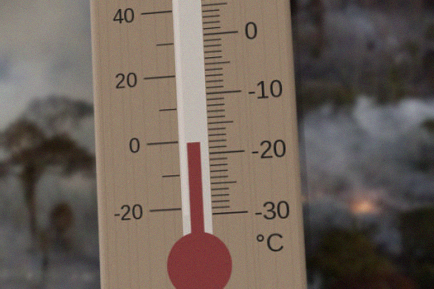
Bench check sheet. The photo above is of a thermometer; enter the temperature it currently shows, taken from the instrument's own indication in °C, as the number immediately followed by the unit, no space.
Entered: -18°C
